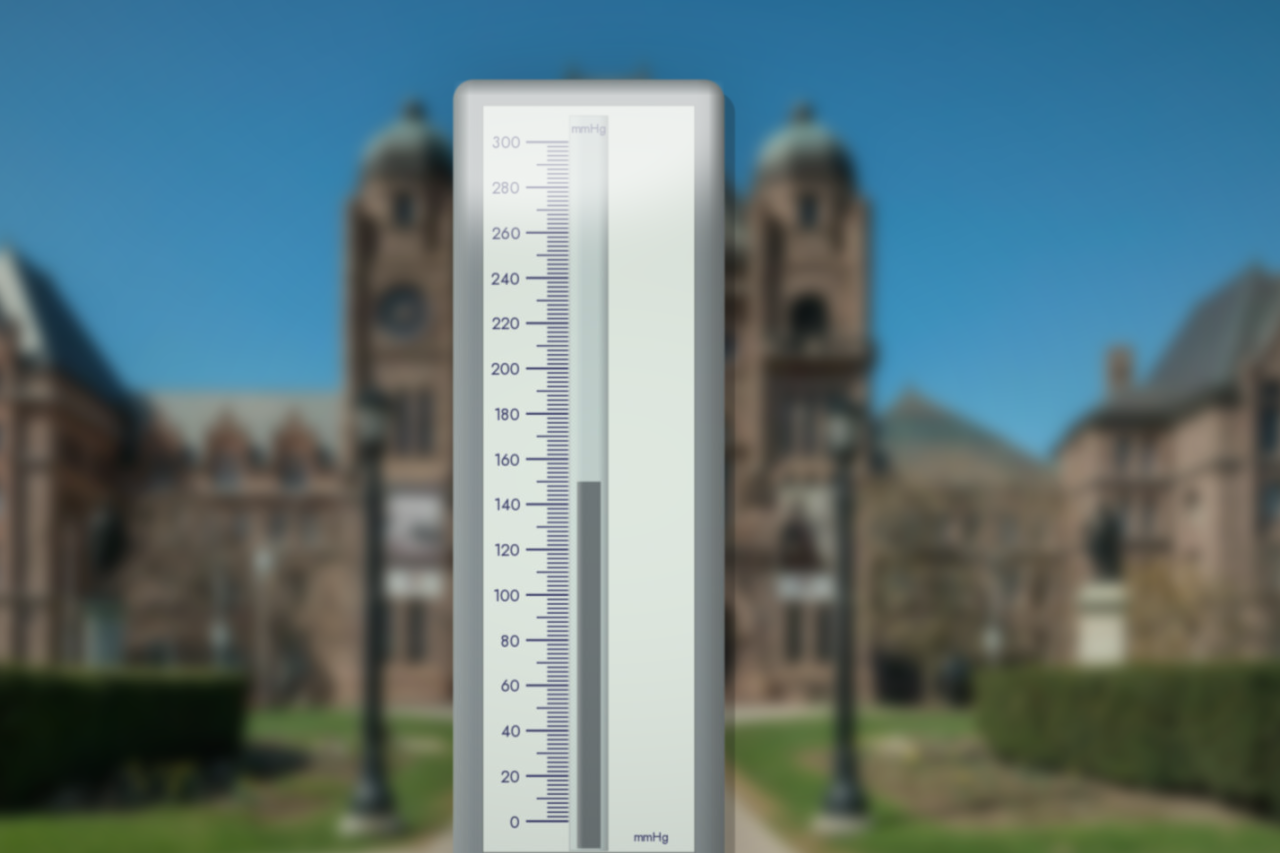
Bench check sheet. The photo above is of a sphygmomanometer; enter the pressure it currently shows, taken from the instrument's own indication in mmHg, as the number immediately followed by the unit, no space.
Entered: 150mmHg
